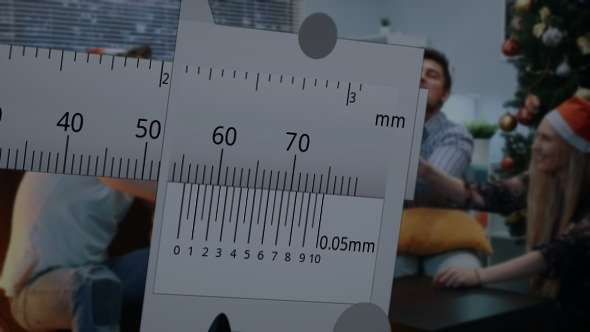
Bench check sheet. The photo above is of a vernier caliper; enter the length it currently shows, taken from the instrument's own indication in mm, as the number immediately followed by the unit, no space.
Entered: 55.6mm
